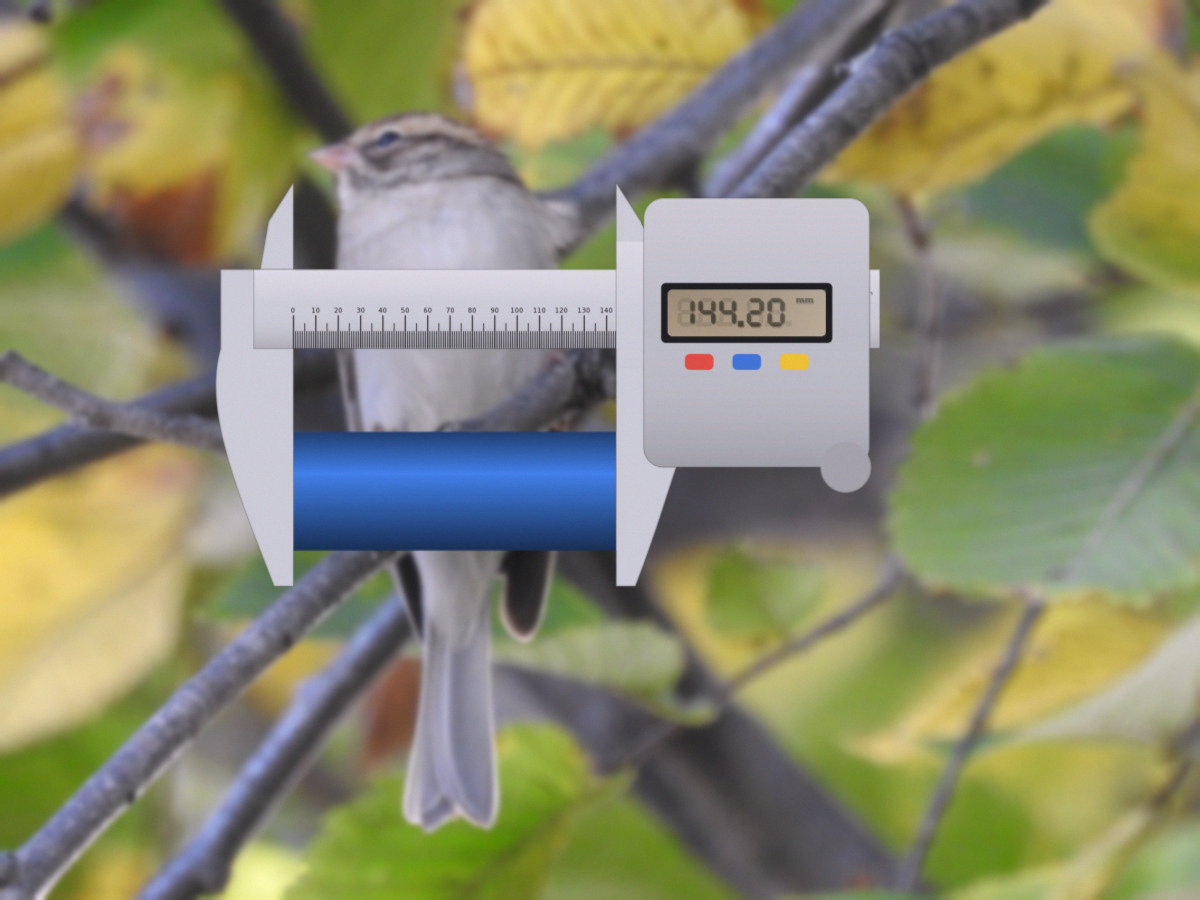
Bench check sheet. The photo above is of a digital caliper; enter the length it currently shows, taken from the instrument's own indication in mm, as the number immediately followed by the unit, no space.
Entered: 144.20mm
